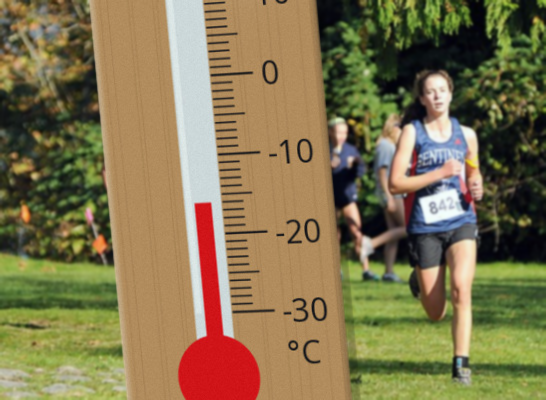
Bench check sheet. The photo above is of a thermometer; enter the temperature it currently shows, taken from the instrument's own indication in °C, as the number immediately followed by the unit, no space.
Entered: -16°C
